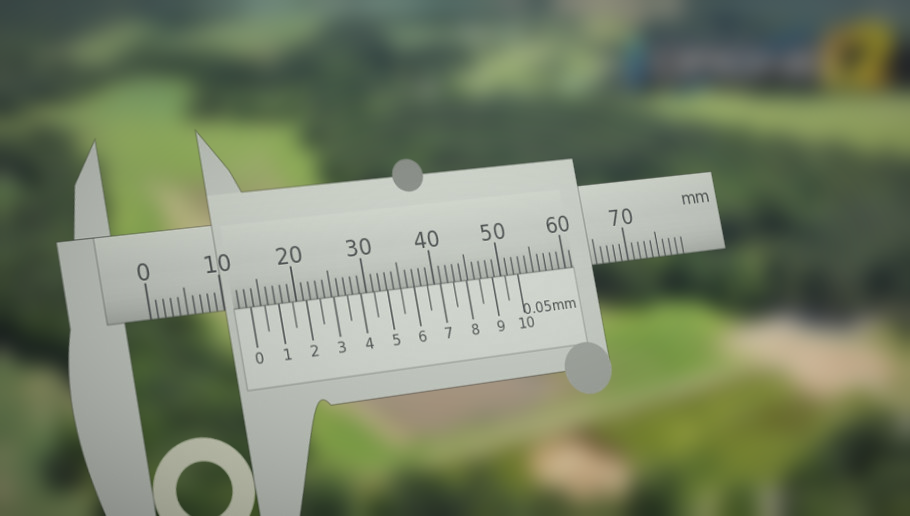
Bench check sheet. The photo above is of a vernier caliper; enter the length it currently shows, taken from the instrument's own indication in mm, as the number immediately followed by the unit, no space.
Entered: 13.6mm
